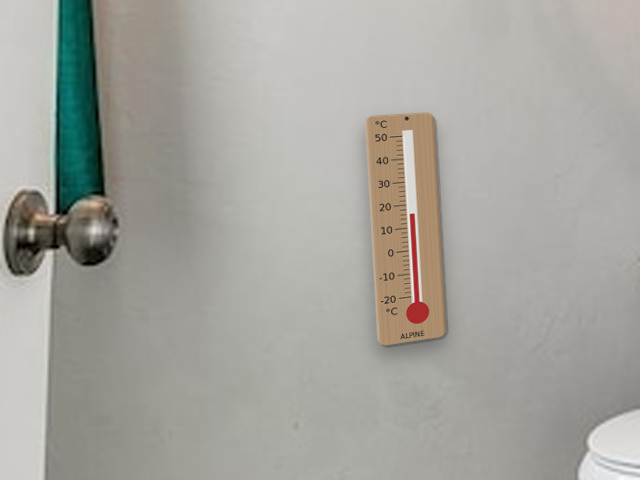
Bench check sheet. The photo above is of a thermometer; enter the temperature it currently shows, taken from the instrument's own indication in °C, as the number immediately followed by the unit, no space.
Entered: 16°C
